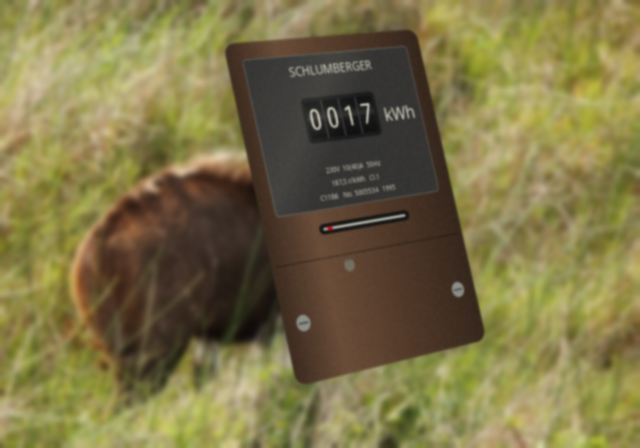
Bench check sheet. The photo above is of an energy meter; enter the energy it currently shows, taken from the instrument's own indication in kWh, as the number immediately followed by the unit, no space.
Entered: 17kWh
